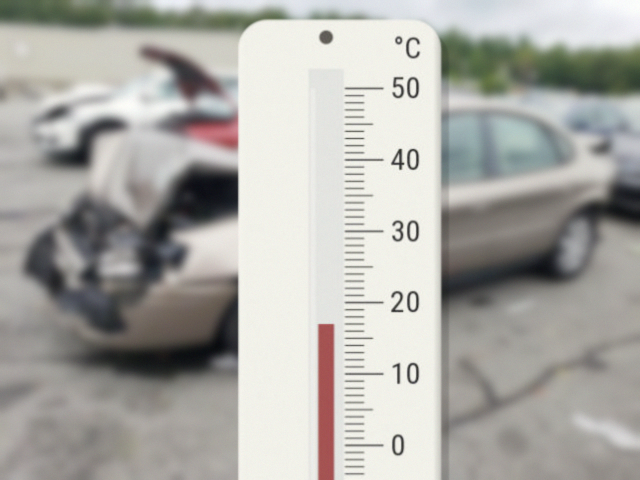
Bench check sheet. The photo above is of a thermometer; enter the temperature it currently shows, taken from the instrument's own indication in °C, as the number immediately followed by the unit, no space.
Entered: 17°C
